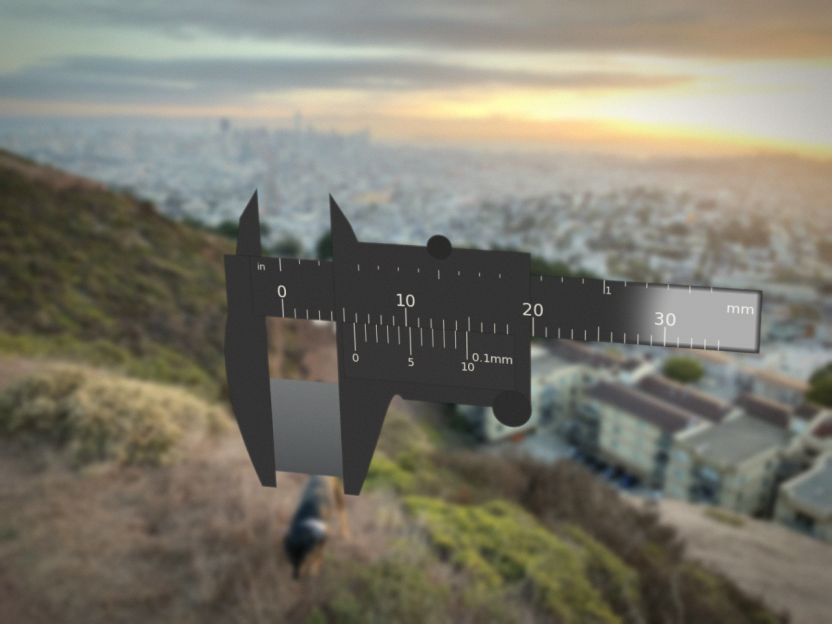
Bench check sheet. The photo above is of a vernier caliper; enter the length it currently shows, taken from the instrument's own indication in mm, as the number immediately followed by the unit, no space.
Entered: 5.8mm
